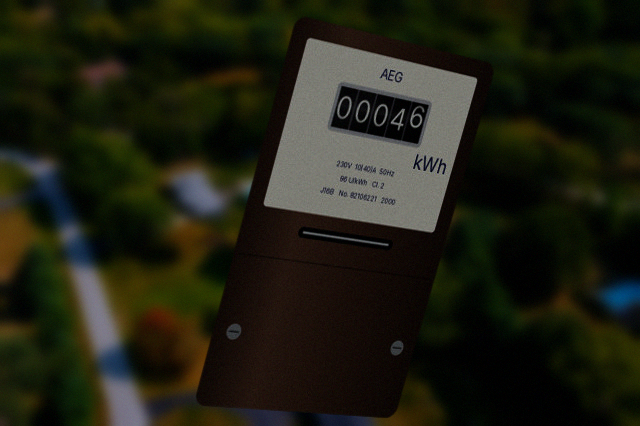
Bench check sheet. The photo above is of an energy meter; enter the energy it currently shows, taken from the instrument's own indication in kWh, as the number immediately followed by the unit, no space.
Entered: 46kWh
